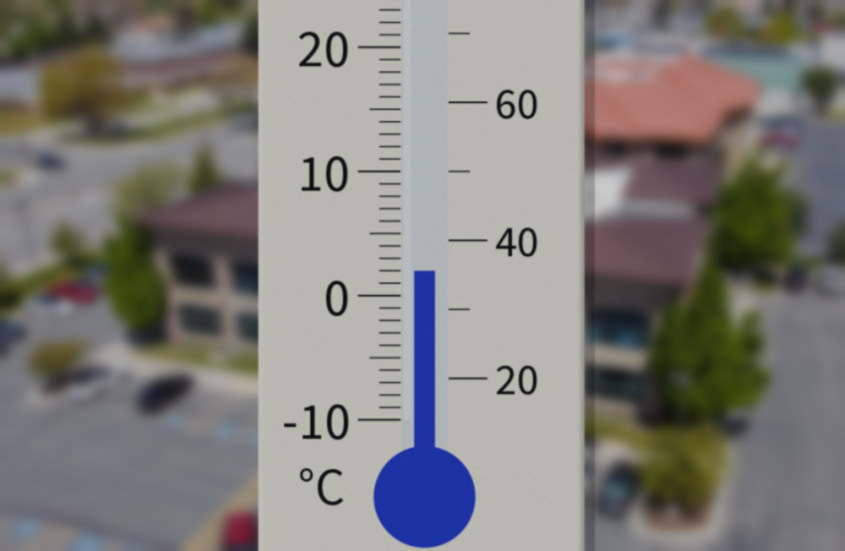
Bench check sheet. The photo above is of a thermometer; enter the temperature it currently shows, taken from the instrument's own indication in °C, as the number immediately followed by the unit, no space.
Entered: 2°C
